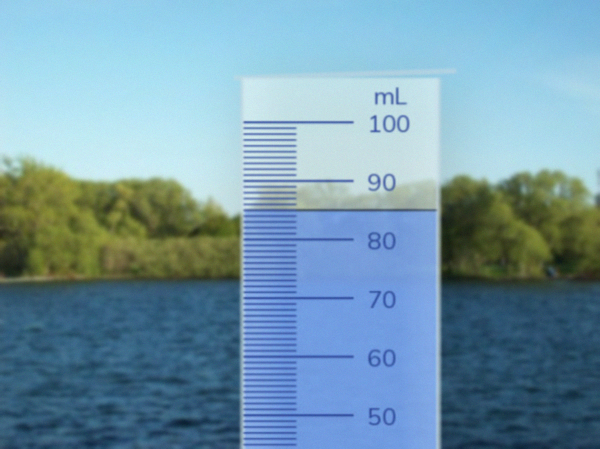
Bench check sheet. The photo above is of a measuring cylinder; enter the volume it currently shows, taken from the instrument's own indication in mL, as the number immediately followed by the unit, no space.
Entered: 85mL
